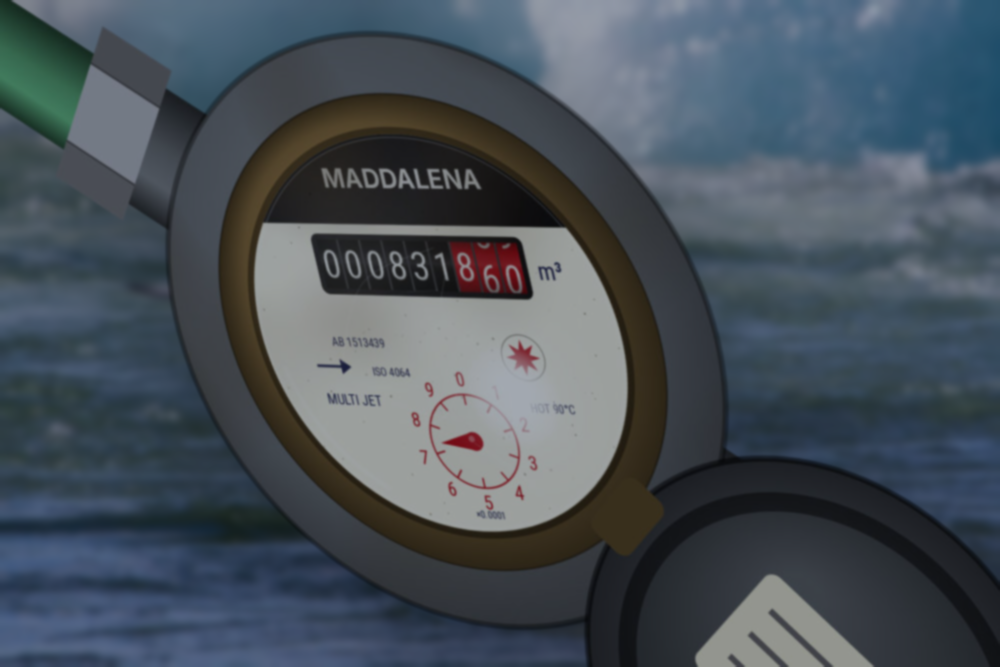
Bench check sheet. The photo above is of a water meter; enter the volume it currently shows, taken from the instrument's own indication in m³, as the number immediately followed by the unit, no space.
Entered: 831.8597m³
